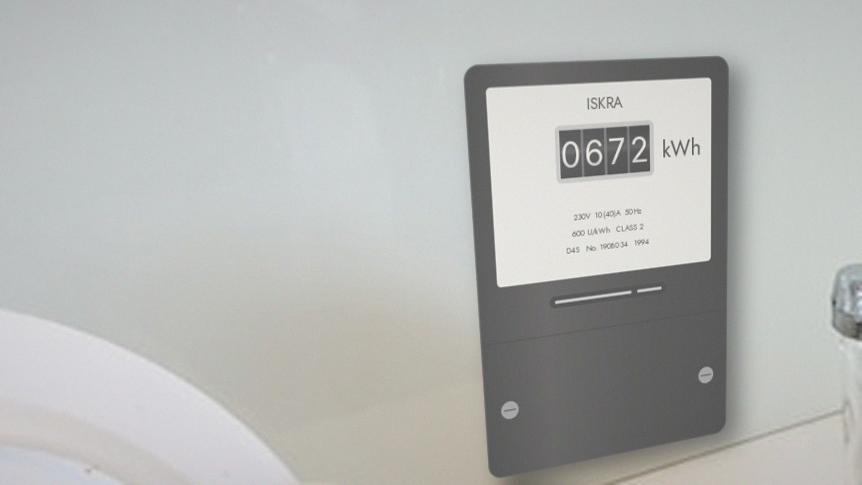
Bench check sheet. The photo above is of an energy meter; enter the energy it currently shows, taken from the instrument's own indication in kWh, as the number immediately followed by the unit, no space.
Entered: 672kWh
